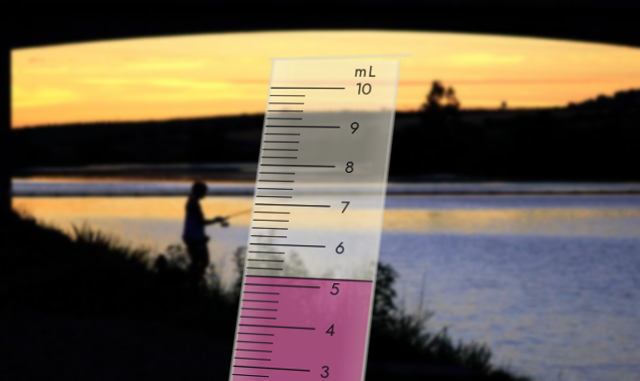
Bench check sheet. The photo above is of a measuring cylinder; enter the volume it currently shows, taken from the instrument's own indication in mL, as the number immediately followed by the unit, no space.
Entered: 5.2mL
